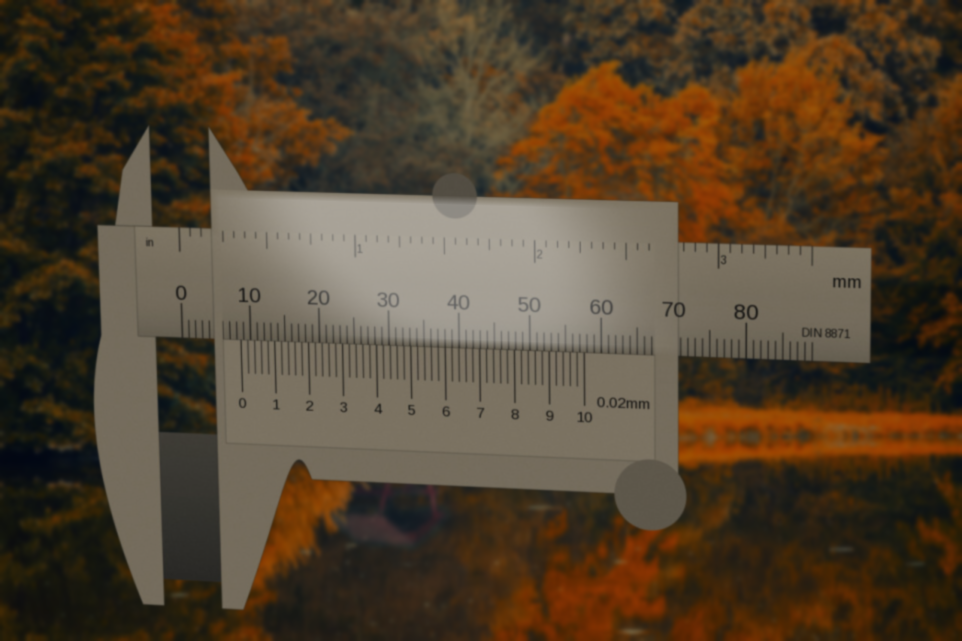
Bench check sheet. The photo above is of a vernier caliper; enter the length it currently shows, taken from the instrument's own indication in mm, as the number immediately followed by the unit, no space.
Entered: 8.6mm
